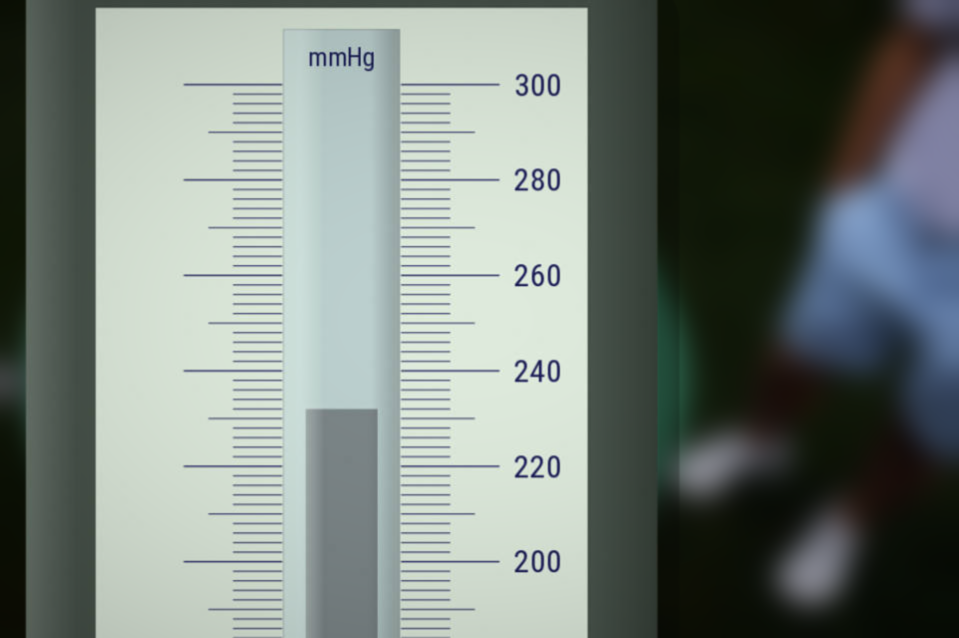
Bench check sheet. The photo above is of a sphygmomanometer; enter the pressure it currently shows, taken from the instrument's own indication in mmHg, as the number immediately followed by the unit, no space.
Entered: 232mmHg
